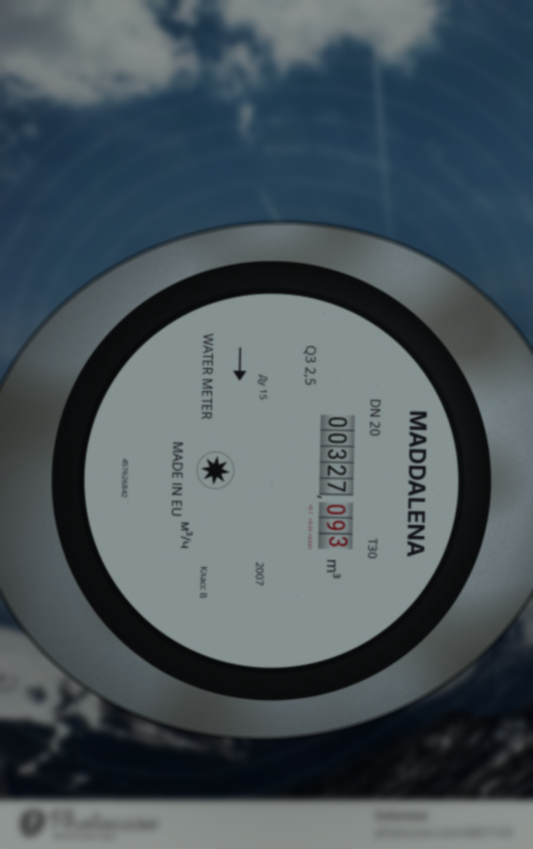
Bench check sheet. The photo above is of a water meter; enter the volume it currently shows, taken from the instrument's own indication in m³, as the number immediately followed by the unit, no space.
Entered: 327.093m³
